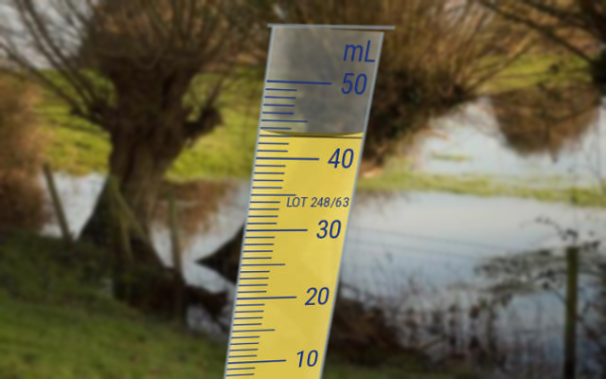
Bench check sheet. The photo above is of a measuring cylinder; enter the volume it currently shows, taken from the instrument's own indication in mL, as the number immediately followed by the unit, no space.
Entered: 43mL
